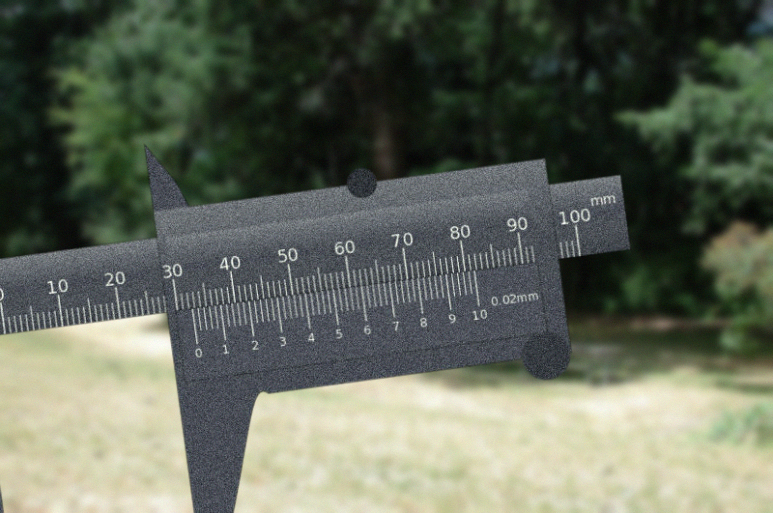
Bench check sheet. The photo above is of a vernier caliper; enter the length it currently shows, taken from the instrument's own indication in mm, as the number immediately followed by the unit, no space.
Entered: 32.6mm
